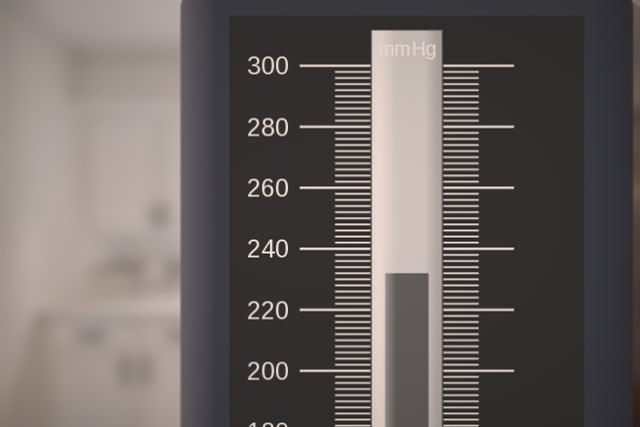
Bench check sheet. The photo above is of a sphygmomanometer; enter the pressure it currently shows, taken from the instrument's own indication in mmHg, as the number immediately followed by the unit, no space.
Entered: 232mmHg
